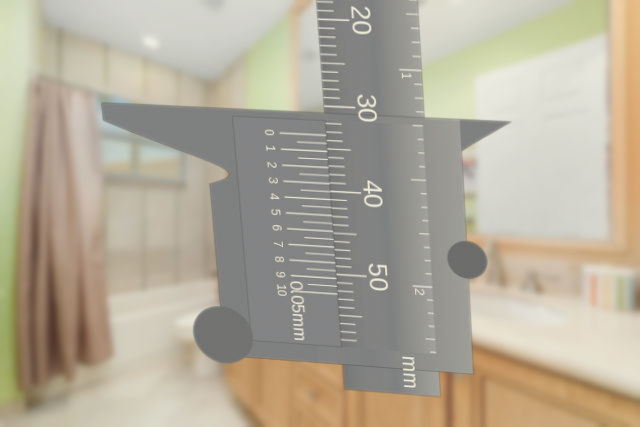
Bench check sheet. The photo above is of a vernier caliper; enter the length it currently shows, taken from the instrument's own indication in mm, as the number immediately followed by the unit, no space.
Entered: 33.4mm
